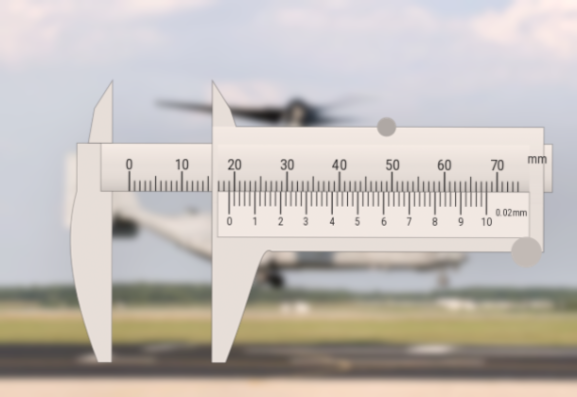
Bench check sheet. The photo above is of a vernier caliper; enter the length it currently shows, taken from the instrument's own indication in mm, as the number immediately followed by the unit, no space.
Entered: 19.0mm
